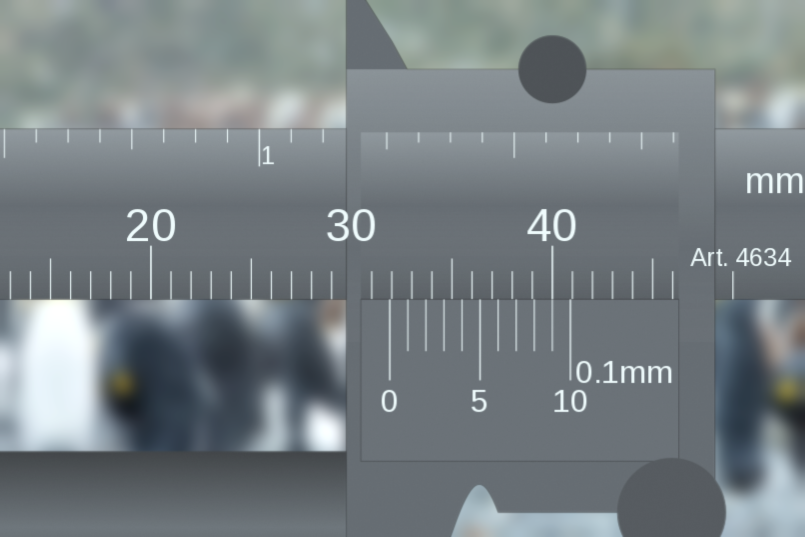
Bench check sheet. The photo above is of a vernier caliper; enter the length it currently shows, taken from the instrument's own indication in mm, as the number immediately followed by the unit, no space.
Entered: 31.9mm
